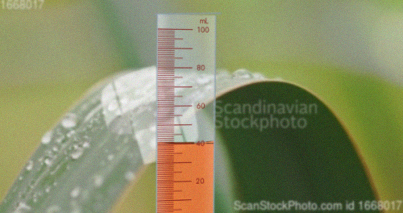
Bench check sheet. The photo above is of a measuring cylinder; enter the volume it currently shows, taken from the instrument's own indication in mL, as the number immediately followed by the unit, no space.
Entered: 40mL
